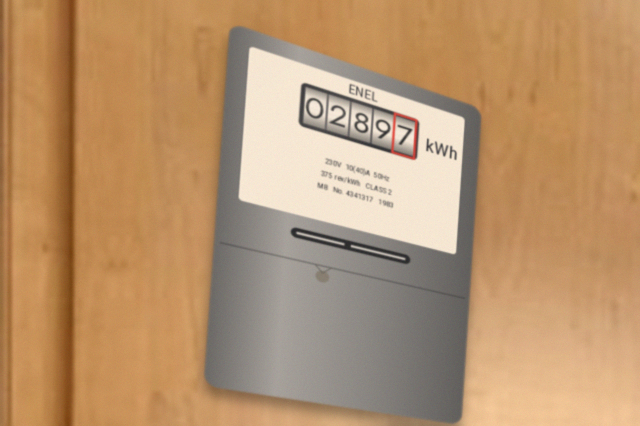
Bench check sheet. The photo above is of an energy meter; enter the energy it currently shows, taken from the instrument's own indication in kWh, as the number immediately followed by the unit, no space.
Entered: 289.7kWh
